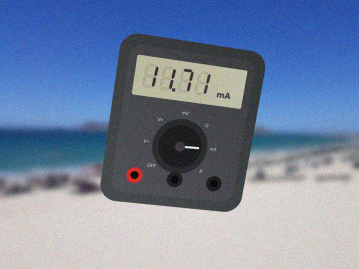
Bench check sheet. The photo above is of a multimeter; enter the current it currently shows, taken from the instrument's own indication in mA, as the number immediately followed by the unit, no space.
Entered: 11.71mA
